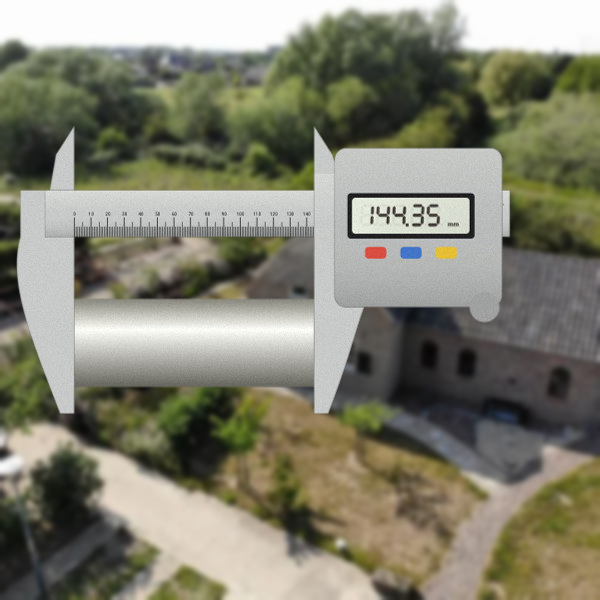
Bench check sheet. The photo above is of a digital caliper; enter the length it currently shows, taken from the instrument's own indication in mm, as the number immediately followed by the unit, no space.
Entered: 144.35mm
